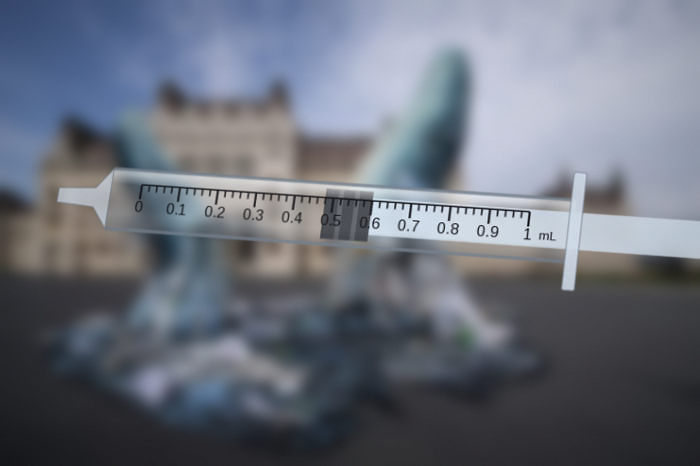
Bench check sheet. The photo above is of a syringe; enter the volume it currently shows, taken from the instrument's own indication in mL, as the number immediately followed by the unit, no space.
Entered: 0.48mL
